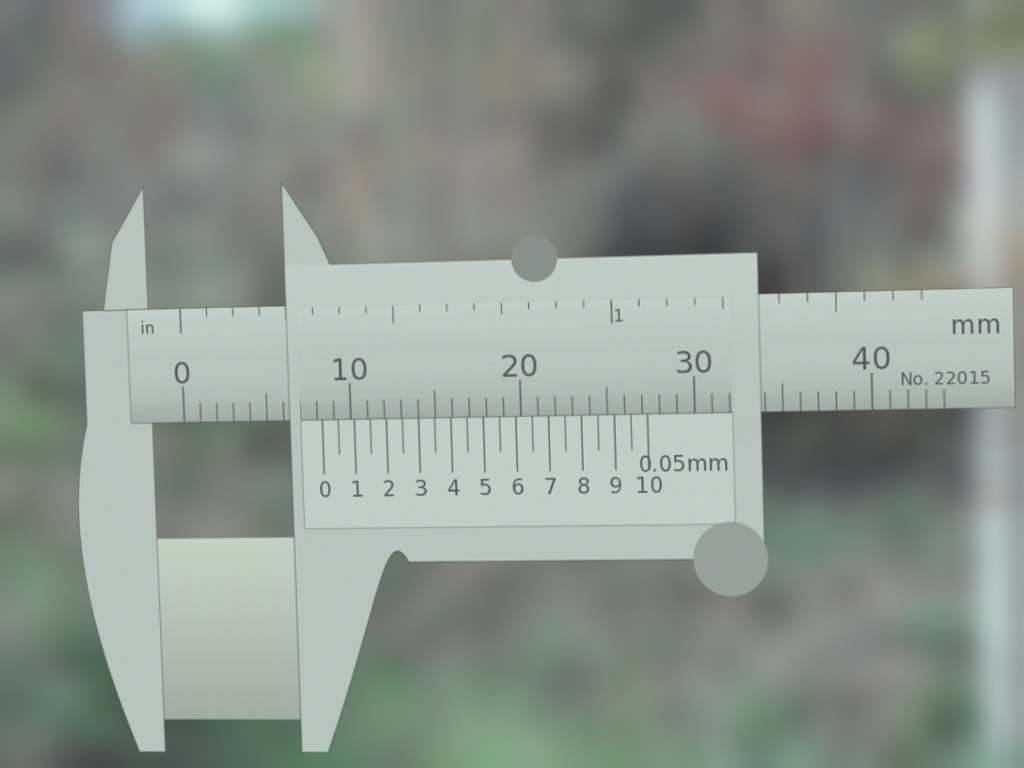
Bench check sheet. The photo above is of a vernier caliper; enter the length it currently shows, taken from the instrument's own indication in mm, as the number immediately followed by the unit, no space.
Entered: 8.3mm
